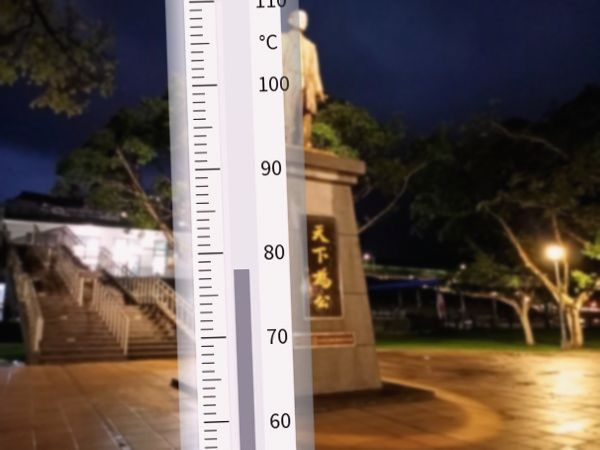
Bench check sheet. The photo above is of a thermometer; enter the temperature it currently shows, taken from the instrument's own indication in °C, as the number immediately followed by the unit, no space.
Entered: 78°C
